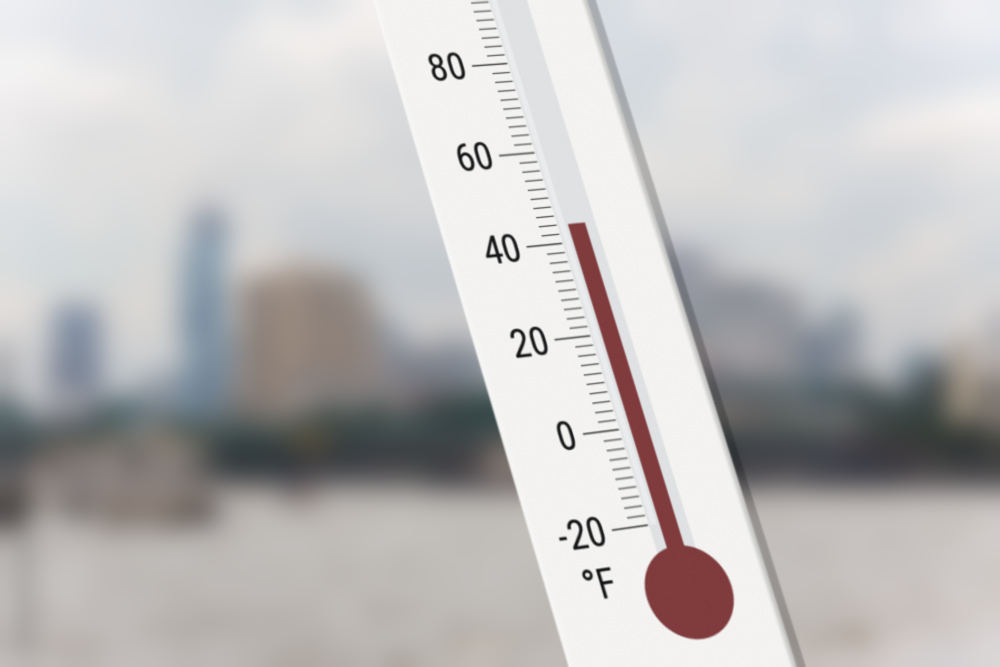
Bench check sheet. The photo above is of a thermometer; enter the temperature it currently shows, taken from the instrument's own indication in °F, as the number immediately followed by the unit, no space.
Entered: 44°F
